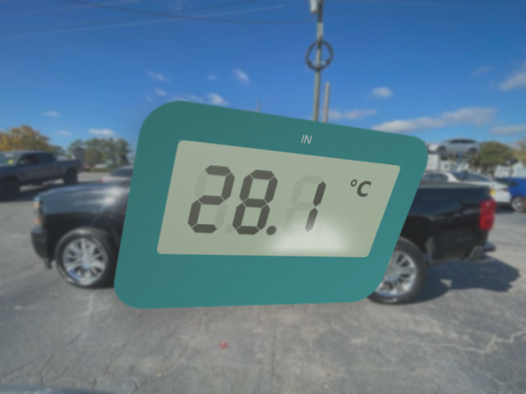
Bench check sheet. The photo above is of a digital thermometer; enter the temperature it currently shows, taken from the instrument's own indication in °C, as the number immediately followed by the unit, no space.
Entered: 28.1°C
